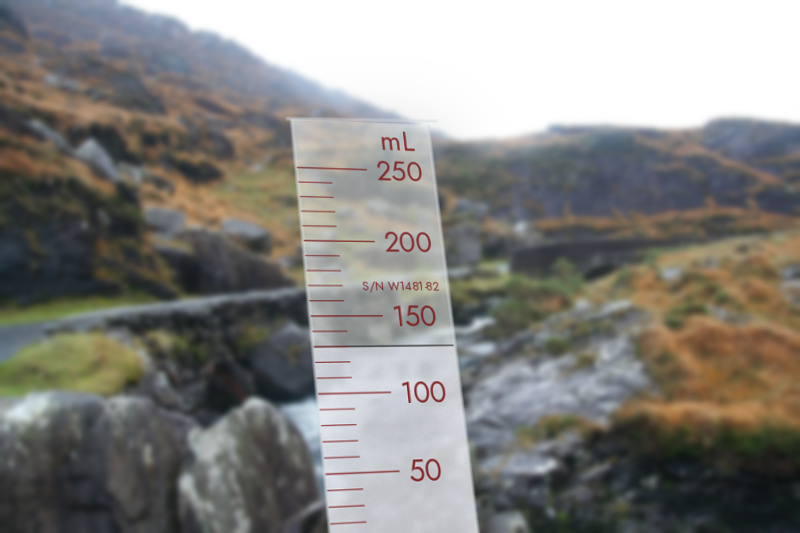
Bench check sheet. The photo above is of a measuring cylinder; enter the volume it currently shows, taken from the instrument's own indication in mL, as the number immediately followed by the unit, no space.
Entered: 130mL
